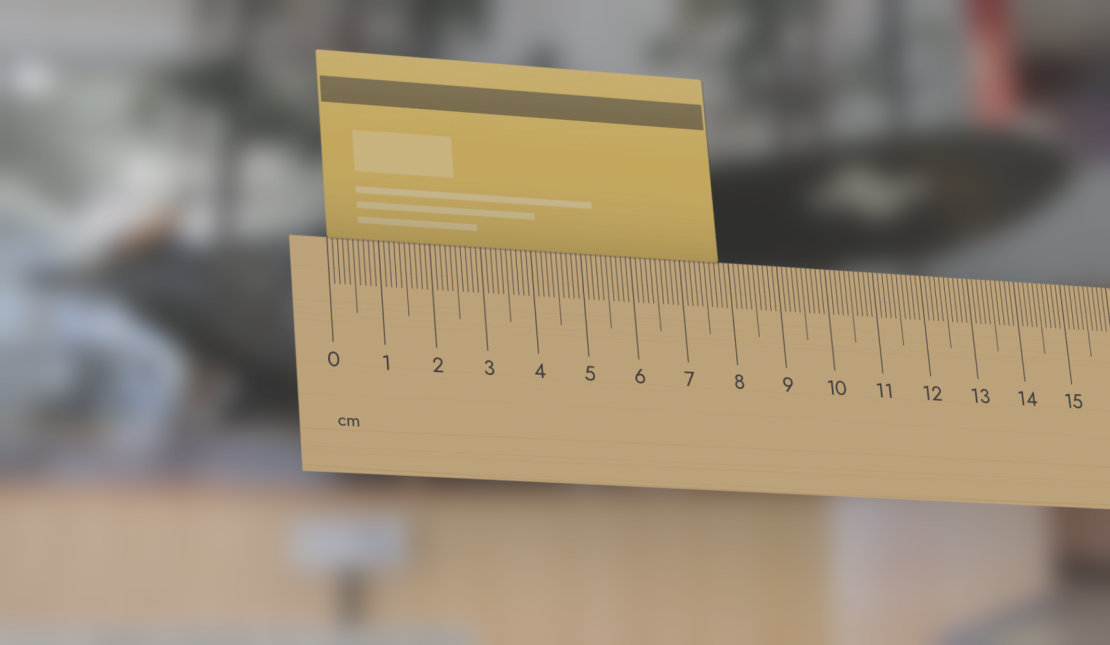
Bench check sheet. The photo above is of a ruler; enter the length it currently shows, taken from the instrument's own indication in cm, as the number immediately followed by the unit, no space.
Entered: 7.8cm
